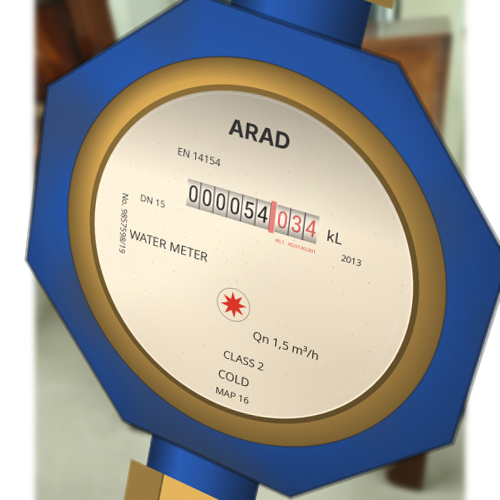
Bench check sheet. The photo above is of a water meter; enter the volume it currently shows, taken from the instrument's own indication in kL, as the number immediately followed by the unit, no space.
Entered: 54.034kL
